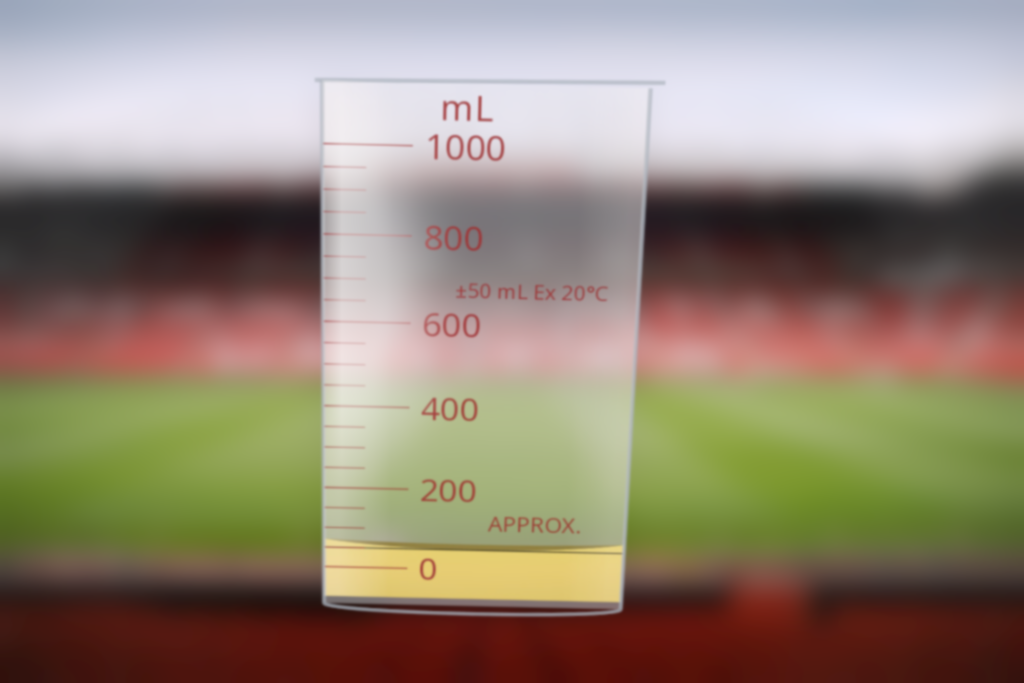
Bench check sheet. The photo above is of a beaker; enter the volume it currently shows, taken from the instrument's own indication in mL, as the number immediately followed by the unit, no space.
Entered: 50mL
